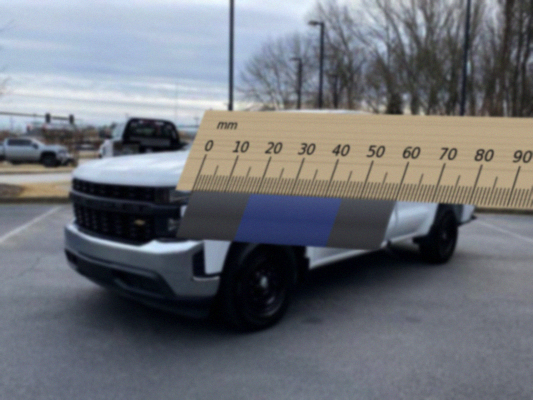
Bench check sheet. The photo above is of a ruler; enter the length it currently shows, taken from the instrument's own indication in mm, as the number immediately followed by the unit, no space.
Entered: 60mm
